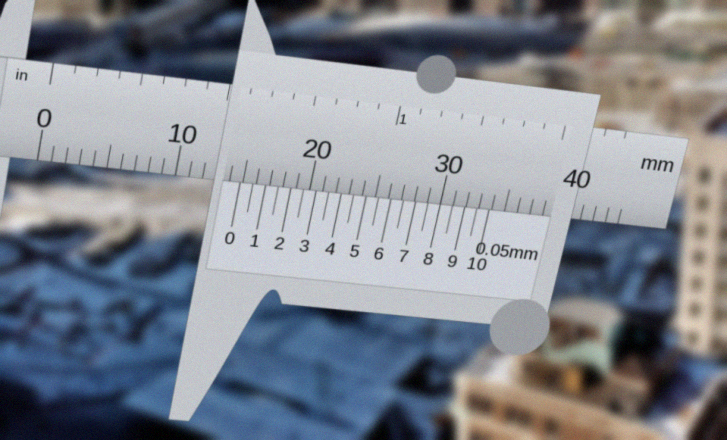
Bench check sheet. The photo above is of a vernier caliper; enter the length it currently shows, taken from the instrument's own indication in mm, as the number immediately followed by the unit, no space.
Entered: 14.8mm
